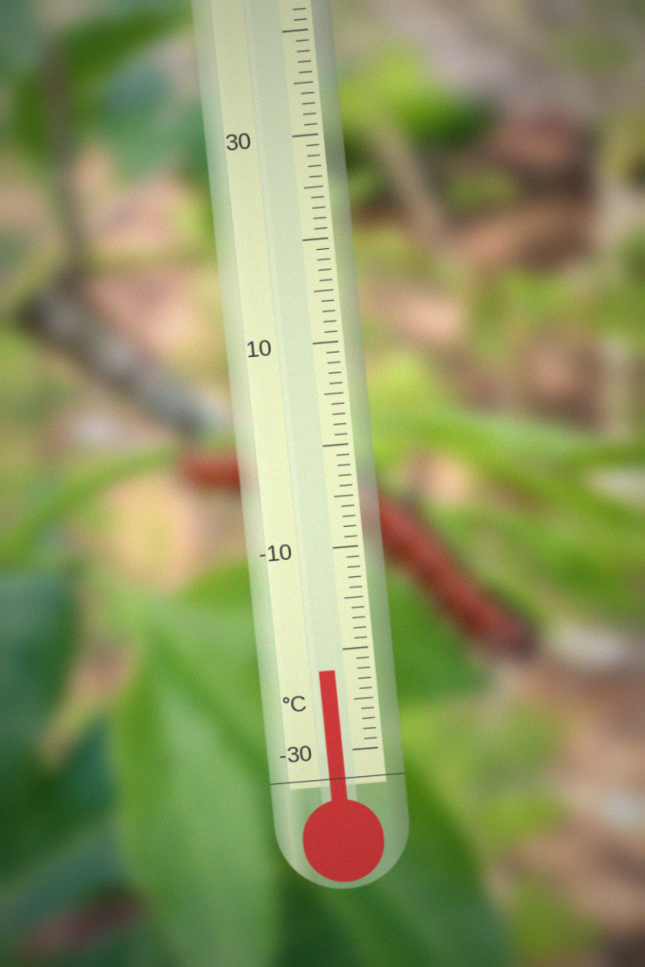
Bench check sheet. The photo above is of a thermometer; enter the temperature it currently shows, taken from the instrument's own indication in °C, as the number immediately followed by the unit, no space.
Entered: -22°C
